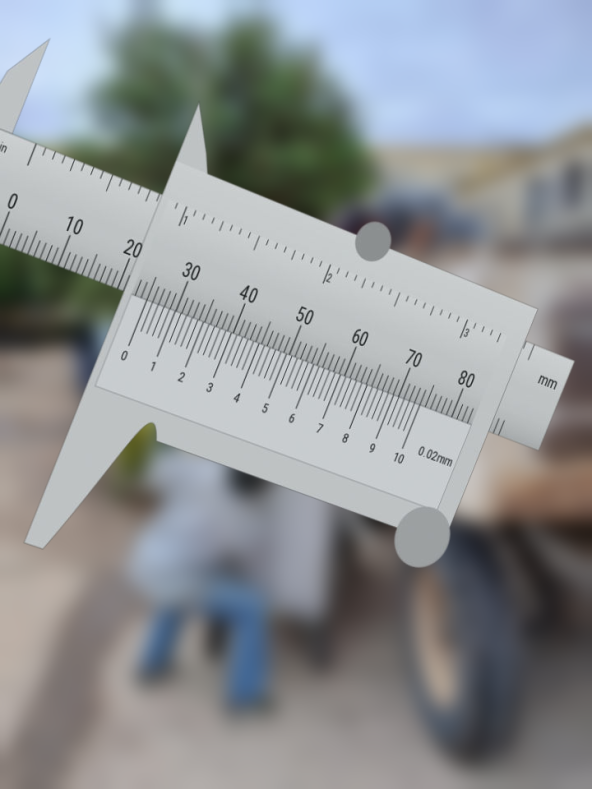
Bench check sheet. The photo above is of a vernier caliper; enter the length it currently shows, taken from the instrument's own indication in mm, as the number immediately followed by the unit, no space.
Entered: 25.0mm
